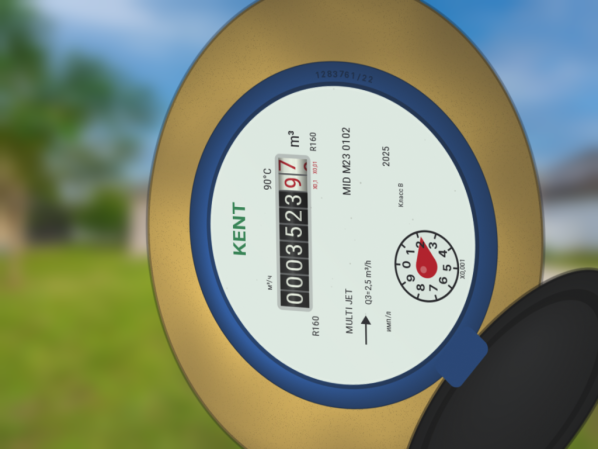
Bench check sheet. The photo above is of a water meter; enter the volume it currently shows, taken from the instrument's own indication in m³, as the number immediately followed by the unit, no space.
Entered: 3523.972m³
